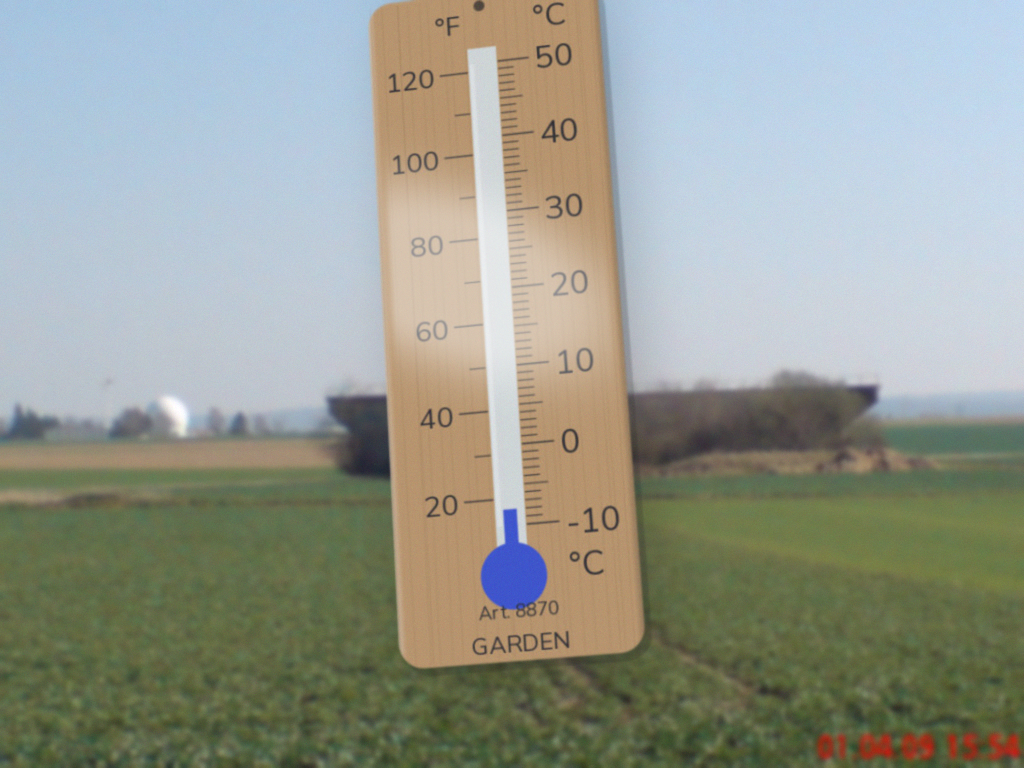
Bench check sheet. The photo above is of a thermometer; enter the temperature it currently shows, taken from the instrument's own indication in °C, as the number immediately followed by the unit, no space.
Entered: -8°C
